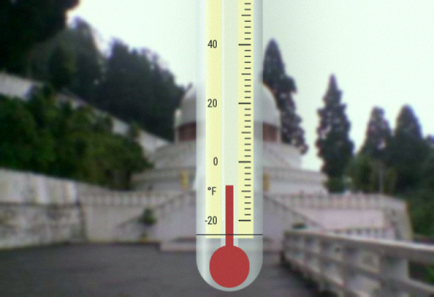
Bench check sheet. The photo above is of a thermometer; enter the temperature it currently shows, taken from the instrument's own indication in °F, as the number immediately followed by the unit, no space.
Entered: -8°F
